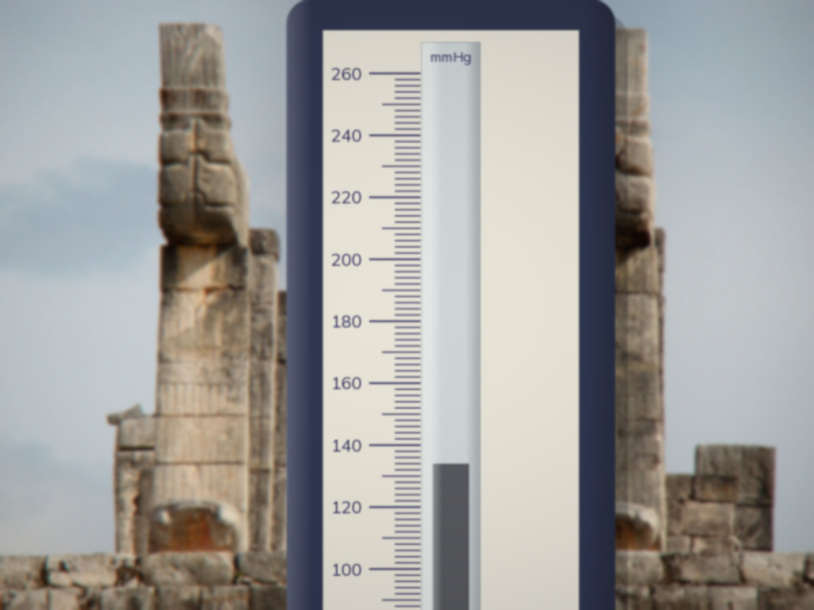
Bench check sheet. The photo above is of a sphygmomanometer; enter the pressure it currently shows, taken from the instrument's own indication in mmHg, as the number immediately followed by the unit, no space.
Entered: 134mmHg
